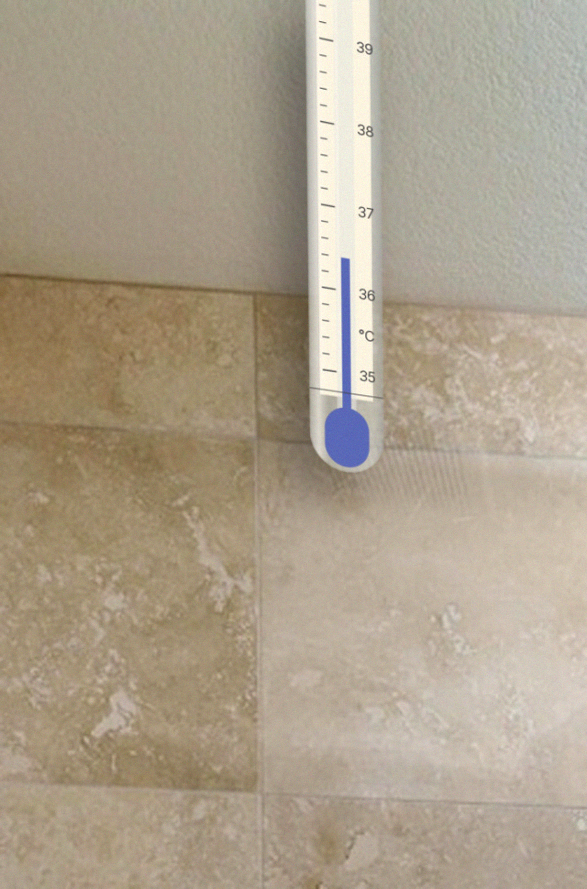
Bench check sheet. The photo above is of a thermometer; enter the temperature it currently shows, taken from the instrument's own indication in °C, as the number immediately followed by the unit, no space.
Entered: 36.4°C
